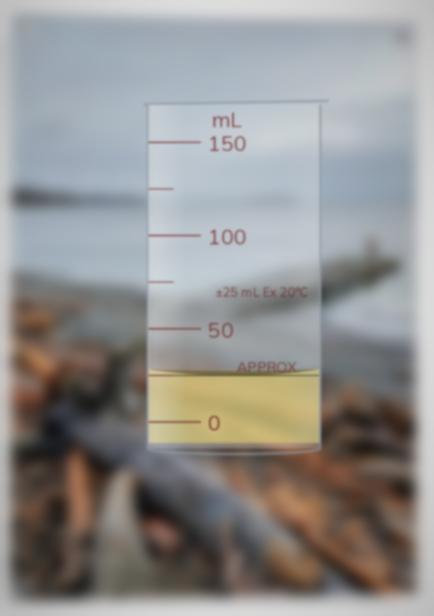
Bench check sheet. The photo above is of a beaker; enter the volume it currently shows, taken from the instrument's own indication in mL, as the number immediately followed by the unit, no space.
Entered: 25mL
